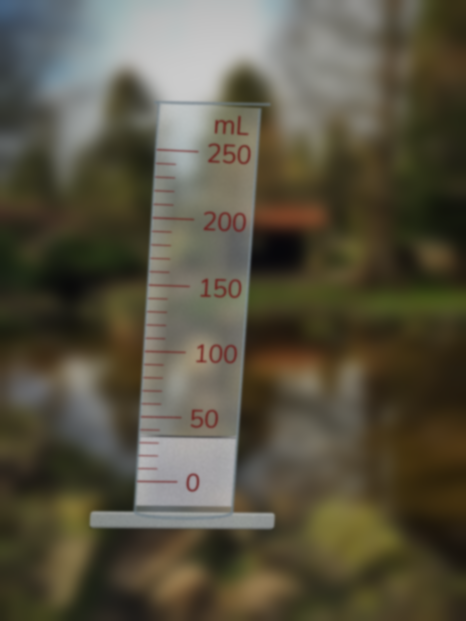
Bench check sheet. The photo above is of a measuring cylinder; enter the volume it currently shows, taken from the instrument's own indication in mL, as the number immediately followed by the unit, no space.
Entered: 35mL
